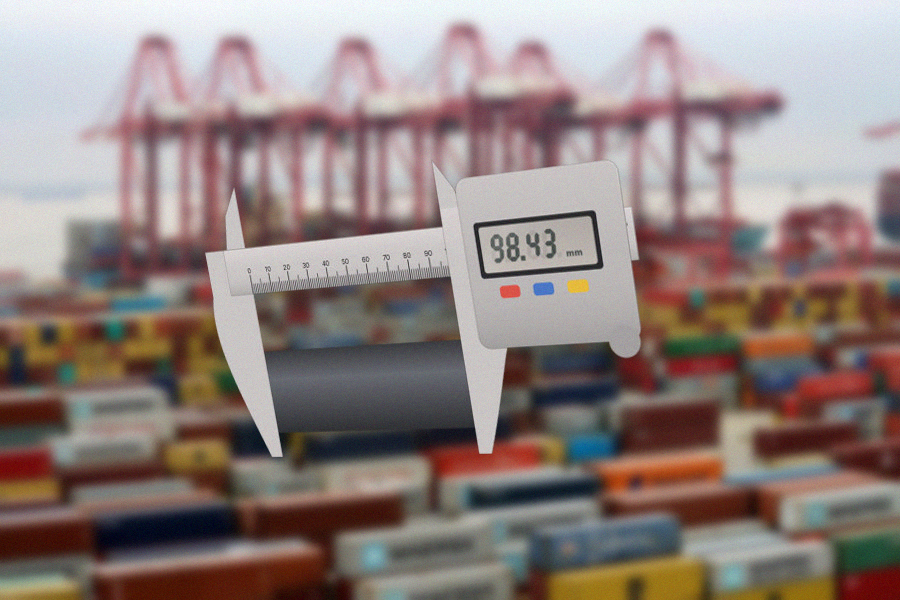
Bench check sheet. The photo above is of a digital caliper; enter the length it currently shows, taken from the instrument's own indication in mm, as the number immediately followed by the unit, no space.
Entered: 98.43mm
